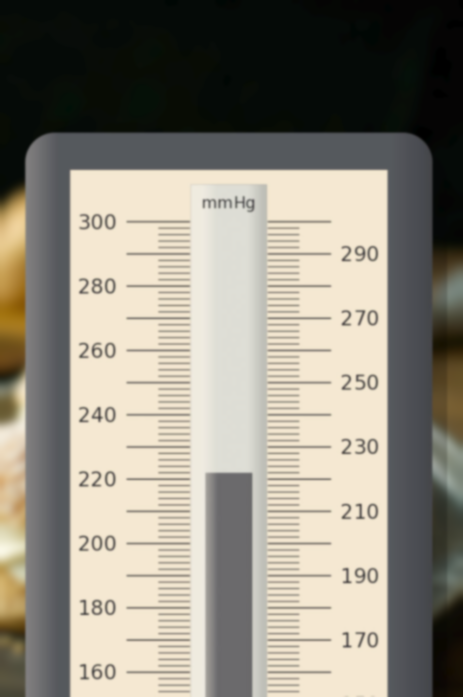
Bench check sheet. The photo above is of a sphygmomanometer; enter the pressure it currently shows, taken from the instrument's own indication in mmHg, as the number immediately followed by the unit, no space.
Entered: 222mmHg
